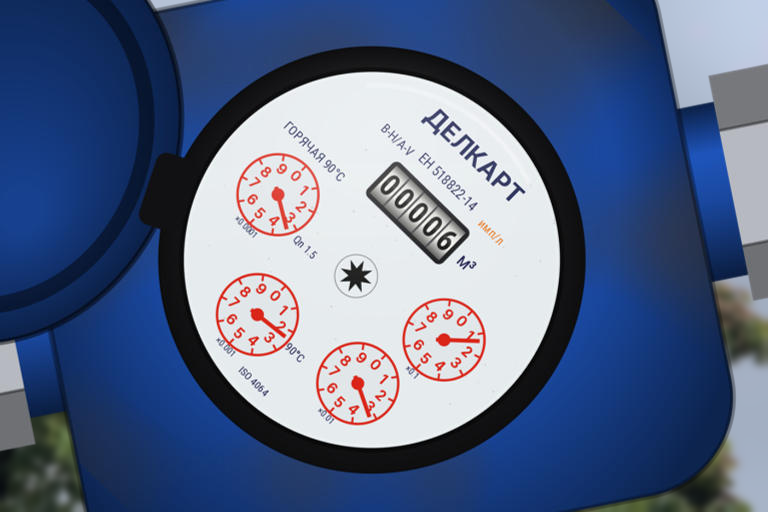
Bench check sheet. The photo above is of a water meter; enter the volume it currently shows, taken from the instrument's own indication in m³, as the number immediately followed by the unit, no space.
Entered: 6.1323m³
